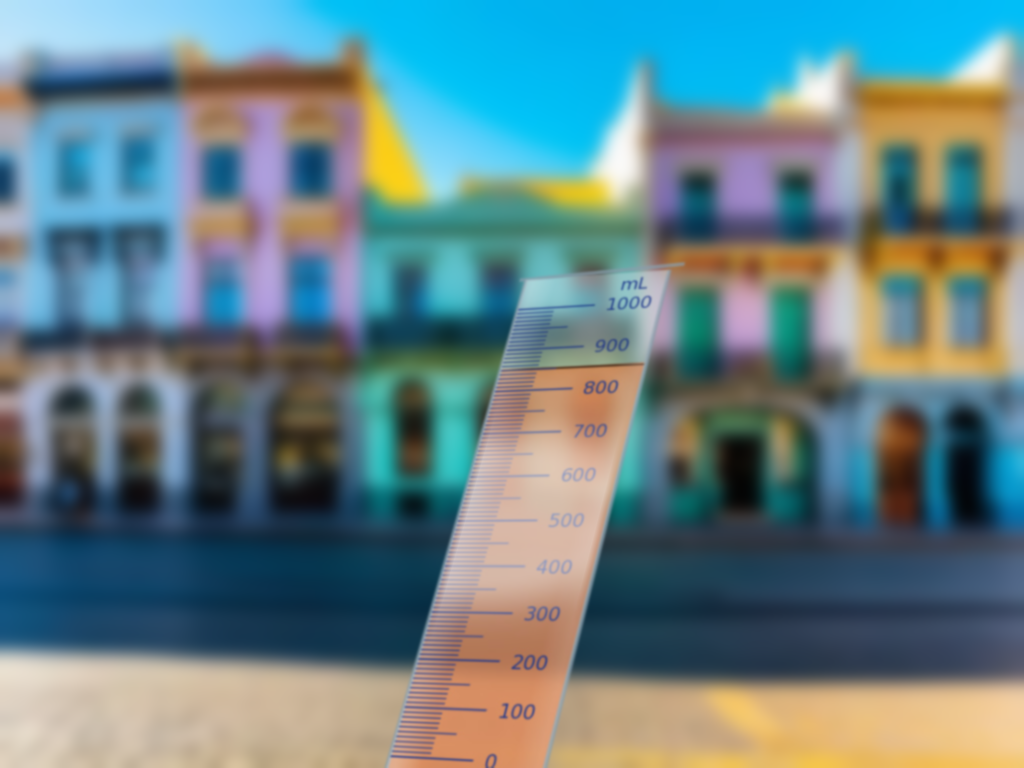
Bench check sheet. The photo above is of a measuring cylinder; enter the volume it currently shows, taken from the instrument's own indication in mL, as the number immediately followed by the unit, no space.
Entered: 850mL
